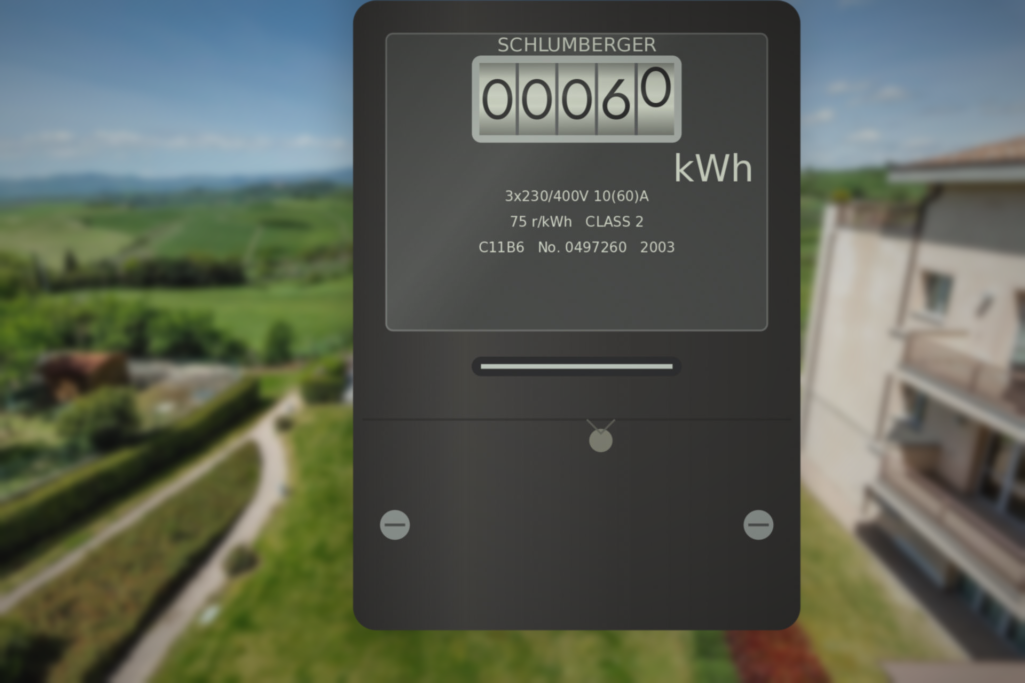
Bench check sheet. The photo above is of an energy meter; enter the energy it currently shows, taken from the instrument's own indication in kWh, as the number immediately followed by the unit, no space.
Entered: 60kWh
